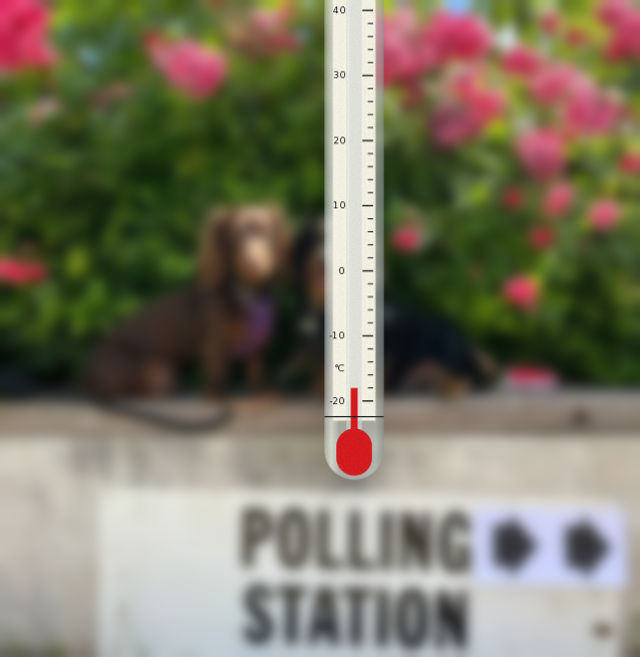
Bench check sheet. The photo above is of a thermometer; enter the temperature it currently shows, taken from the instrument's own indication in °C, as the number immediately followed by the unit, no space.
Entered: -18°C
